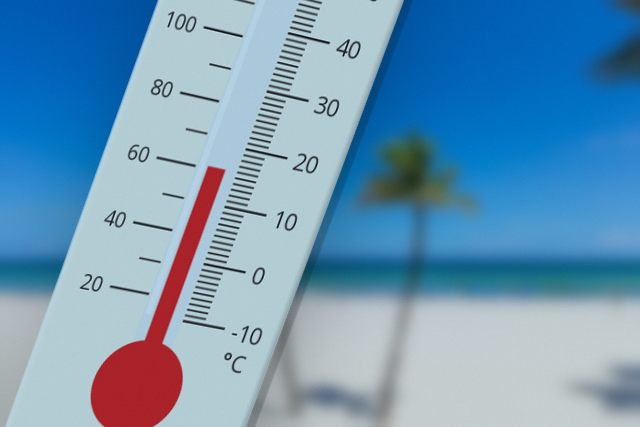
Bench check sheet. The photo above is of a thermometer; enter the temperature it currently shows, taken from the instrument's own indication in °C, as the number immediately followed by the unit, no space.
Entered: 16°C
